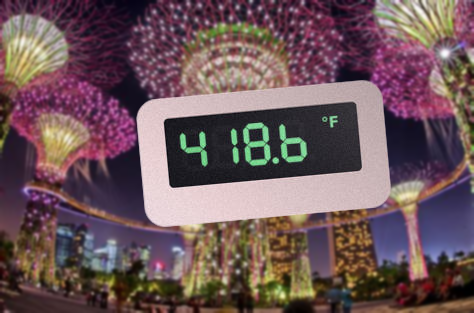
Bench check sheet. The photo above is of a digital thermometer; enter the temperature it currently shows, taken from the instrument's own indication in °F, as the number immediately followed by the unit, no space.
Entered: 418.6°F
